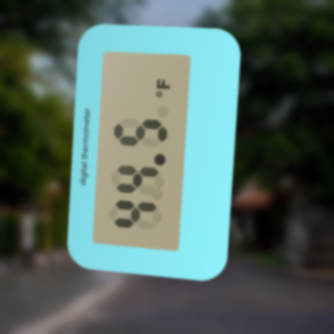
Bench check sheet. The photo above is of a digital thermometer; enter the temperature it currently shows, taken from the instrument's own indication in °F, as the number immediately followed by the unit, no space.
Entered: 44.5°F
